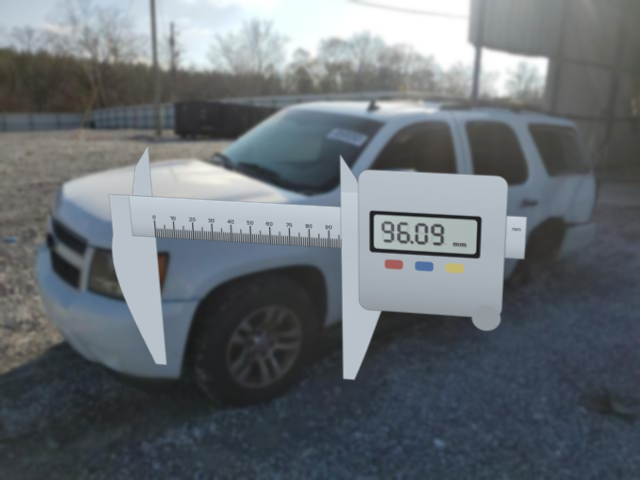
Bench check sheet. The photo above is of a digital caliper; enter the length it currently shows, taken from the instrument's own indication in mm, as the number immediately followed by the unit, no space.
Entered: 96.09mm
